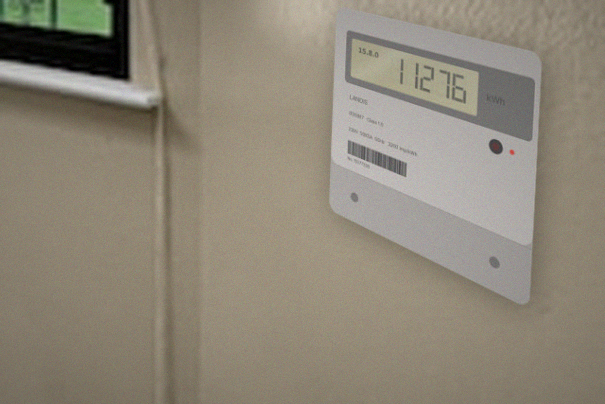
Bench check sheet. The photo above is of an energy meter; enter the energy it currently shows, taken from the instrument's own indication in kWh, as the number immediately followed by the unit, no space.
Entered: 11276kWh
